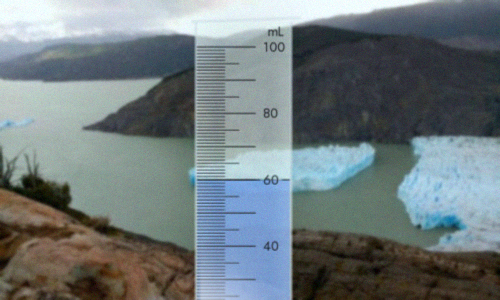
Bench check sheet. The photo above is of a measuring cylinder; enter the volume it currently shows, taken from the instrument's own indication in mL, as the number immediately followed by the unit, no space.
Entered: 60mL
